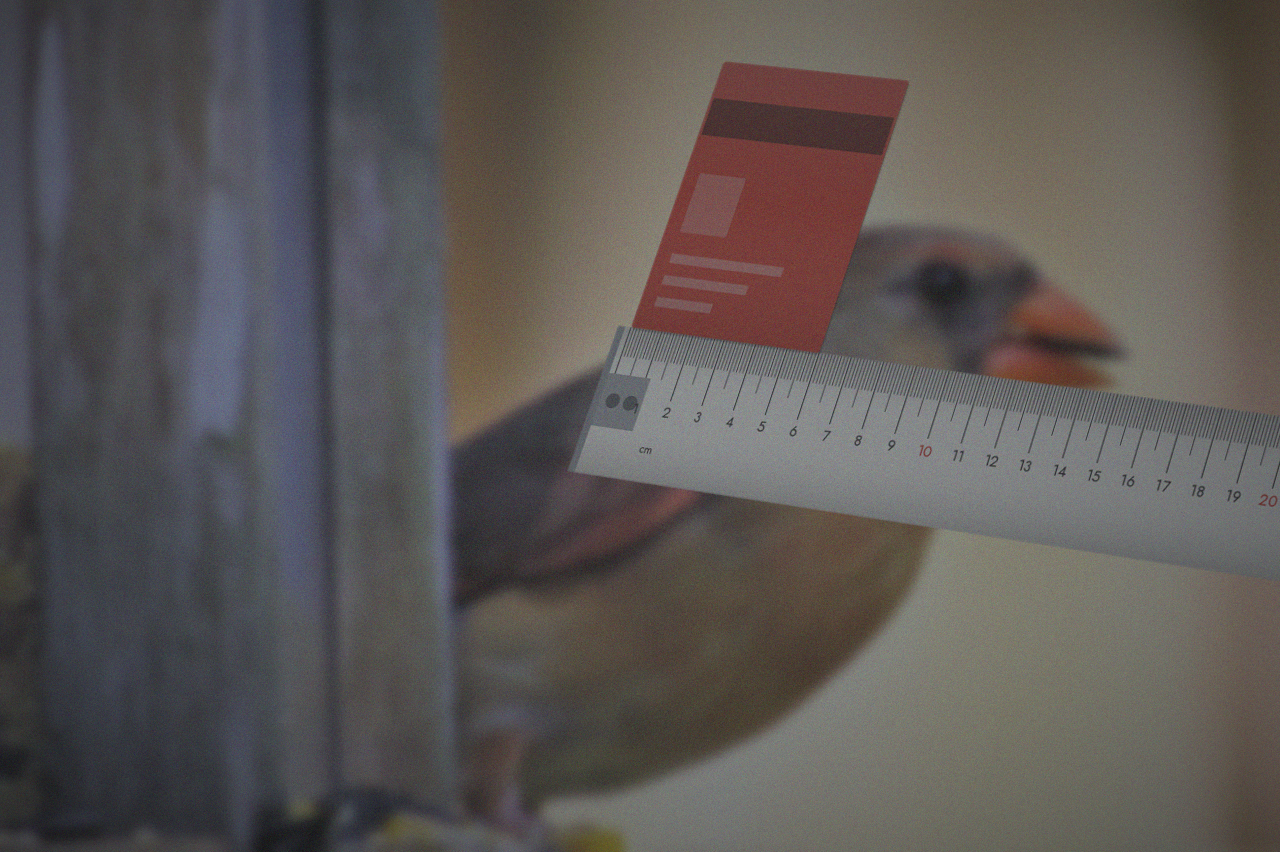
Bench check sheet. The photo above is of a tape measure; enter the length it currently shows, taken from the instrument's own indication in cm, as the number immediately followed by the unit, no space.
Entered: 6cm
